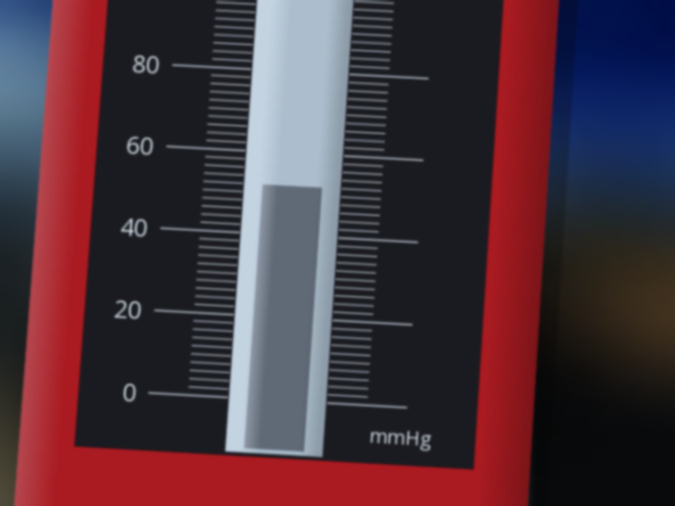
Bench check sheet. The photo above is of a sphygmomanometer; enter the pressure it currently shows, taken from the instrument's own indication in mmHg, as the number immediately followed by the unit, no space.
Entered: 52mmHg
